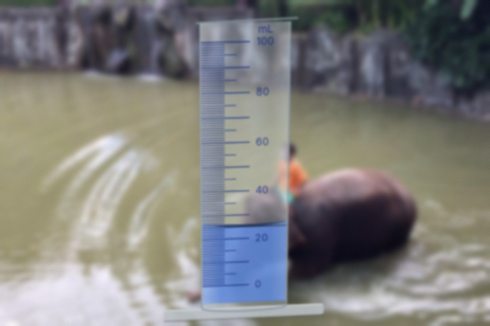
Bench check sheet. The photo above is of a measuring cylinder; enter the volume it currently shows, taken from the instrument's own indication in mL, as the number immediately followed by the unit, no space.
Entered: 25mL
